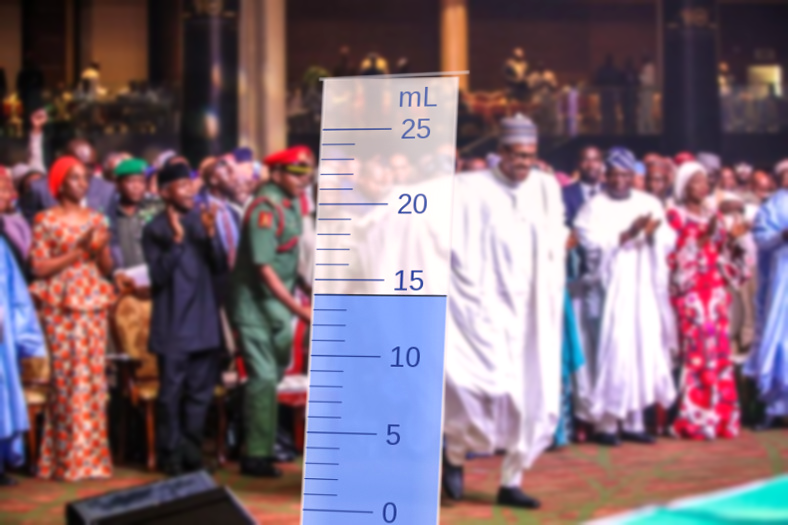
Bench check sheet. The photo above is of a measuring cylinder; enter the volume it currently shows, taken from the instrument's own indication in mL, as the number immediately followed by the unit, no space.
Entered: 14mL
